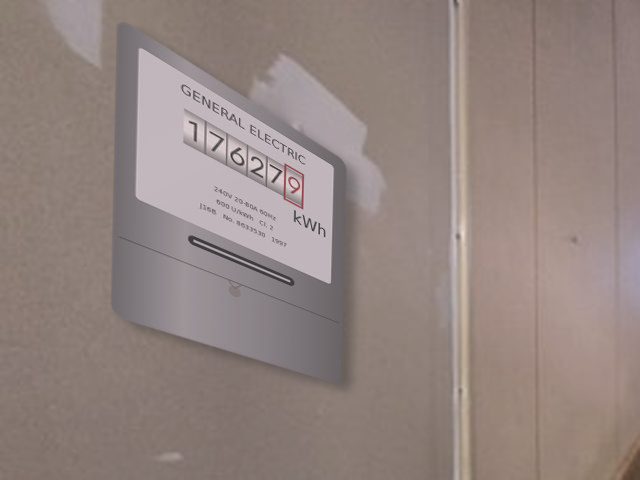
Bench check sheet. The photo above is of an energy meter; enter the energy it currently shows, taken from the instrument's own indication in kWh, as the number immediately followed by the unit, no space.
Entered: 17627.9kWh
